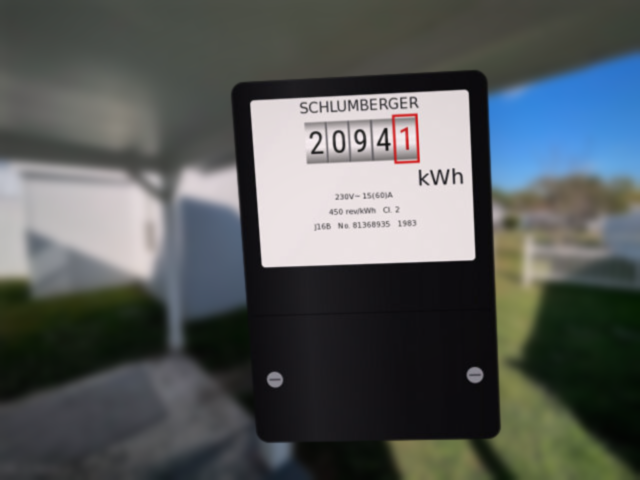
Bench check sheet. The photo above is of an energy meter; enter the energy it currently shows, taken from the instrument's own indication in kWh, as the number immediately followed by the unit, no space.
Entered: 2094.1kWh
